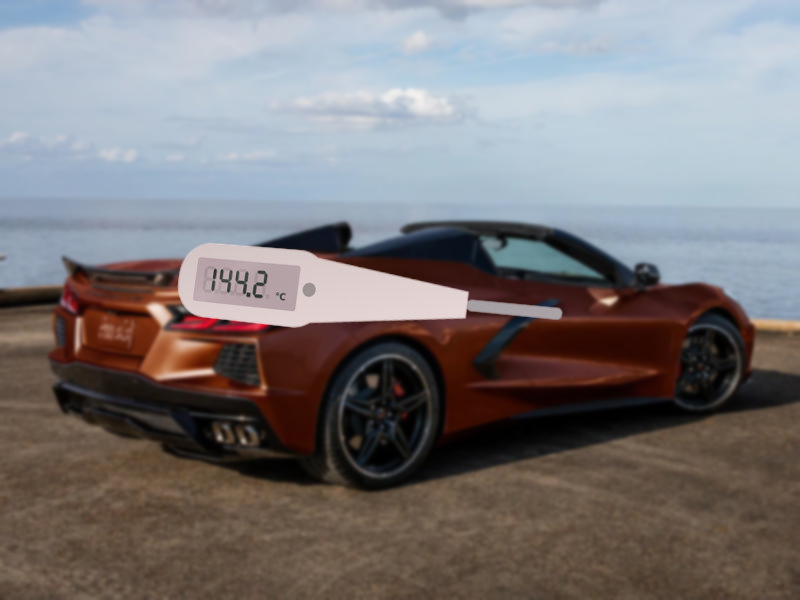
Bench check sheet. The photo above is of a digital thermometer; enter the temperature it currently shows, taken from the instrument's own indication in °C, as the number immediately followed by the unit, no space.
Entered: 144.2°C
